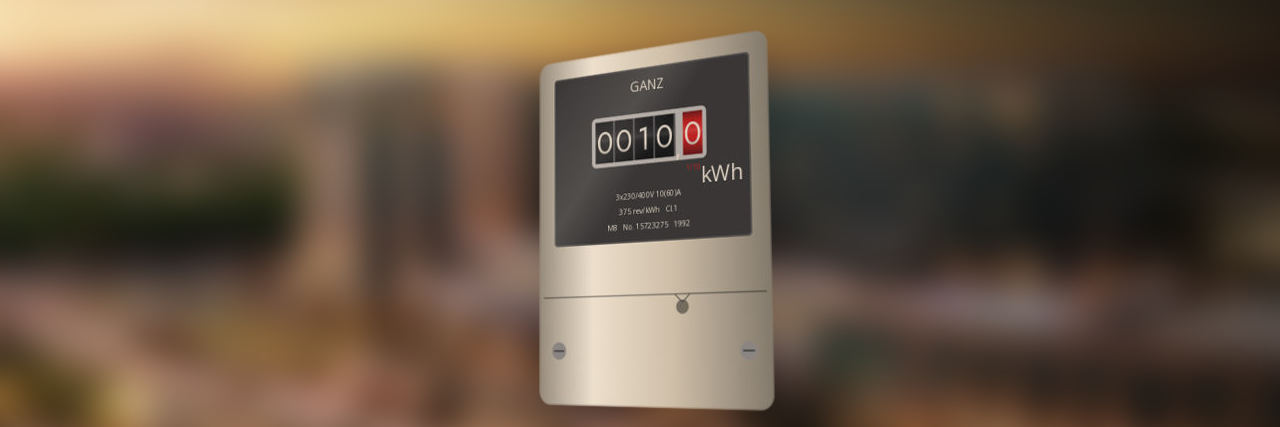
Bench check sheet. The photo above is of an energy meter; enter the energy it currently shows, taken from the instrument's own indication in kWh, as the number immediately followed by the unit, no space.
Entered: 10.0kWh
